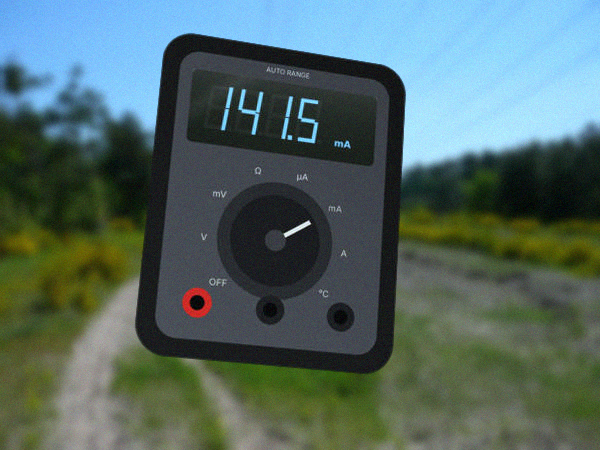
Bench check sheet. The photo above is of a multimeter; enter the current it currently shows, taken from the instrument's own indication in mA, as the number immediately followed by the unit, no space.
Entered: 141.5mA
